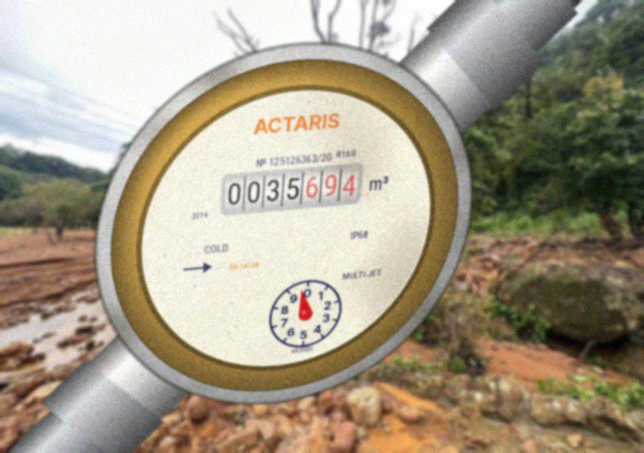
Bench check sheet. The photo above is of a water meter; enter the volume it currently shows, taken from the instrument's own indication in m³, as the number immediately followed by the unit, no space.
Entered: 35.6939m³
